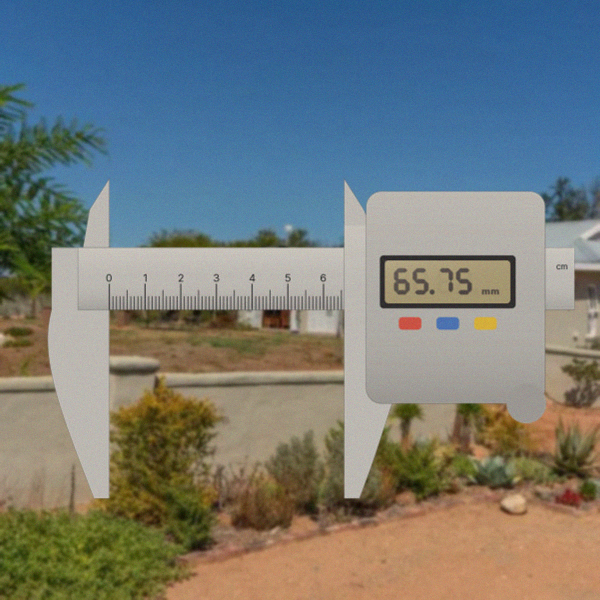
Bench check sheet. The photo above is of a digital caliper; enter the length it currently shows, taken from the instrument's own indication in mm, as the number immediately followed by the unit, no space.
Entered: 65.75mm
